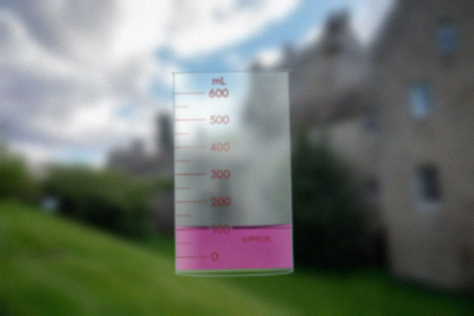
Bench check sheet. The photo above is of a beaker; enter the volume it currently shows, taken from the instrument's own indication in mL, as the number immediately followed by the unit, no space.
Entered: 100mL
